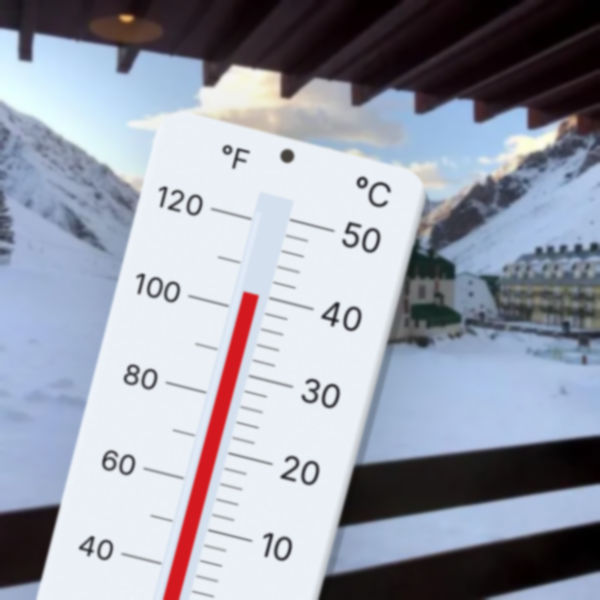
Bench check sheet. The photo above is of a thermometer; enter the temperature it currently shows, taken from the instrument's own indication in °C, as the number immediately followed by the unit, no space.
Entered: 40°C
